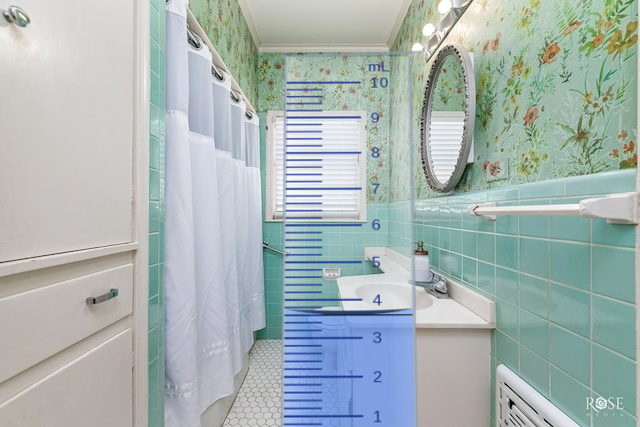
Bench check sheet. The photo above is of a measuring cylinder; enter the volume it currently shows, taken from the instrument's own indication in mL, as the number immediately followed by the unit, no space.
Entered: 3.6mL
